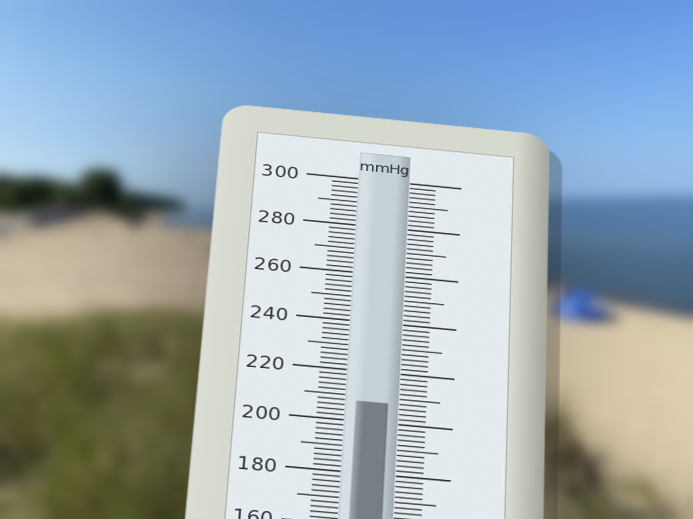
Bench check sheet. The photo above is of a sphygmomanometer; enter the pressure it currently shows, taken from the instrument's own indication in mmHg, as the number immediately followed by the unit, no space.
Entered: 208mmHg
